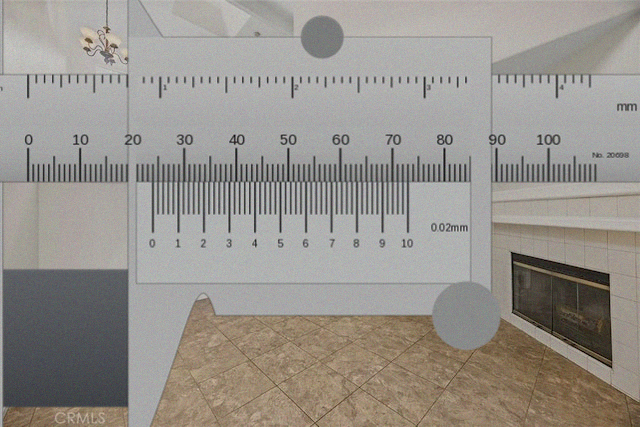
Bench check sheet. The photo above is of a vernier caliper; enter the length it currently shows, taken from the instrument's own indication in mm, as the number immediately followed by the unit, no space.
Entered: 24.0mm
